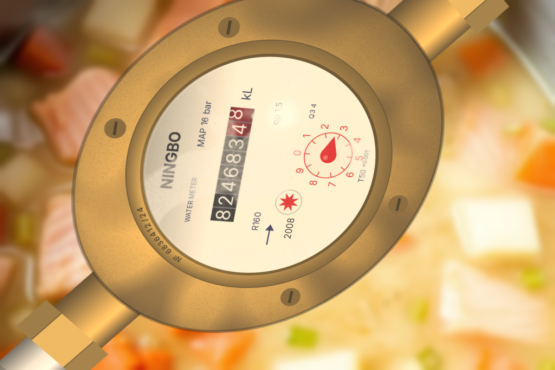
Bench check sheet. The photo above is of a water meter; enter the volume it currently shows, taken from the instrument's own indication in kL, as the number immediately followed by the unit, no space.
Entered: 824683.482kL
